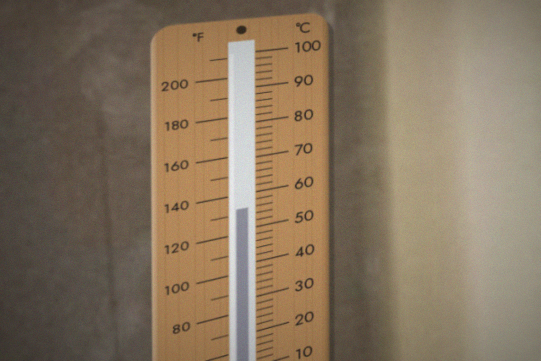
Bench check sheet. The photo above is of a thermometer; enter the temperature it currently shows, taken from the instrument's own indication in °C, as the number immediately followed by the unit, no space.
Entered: 56°C
